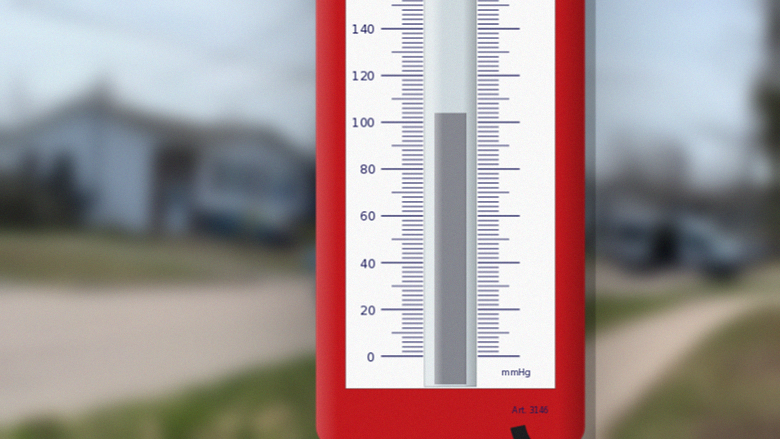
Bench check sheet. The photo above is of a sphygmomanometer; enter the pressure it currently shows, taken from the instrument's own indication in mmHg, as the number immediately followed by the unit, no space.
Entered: 104mmHg
